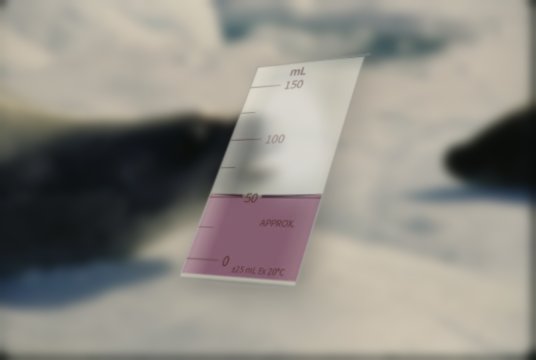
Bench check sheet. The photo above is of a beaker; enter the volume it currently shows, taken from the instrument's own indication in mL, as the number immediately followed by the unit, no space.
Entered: 50mL
